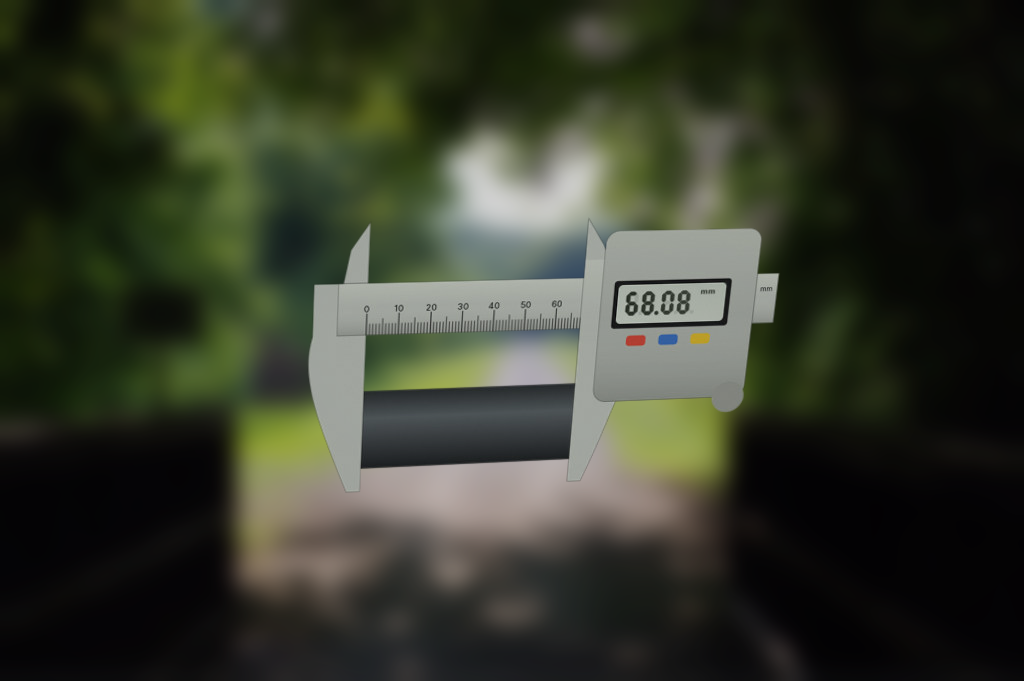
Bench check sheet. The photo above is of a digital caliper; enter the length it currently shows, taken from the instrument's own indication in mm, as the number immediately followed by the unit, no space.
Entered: 68.08mm
